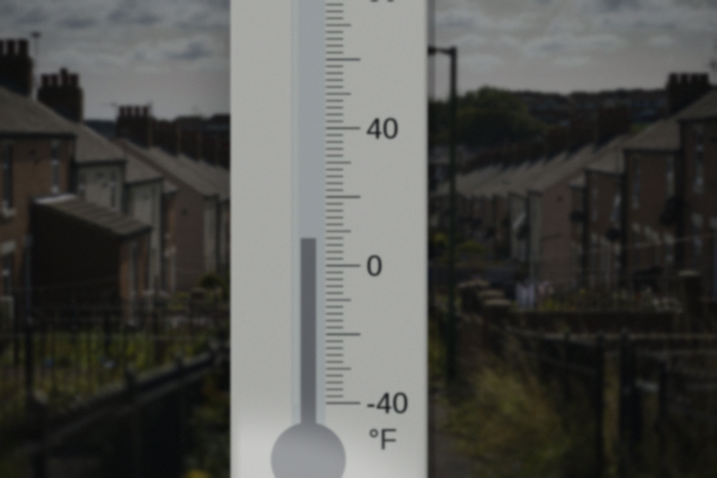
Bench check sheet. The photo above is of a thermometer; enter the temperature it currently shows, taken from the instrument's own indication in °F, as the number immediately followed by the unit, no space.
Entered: 8°F
